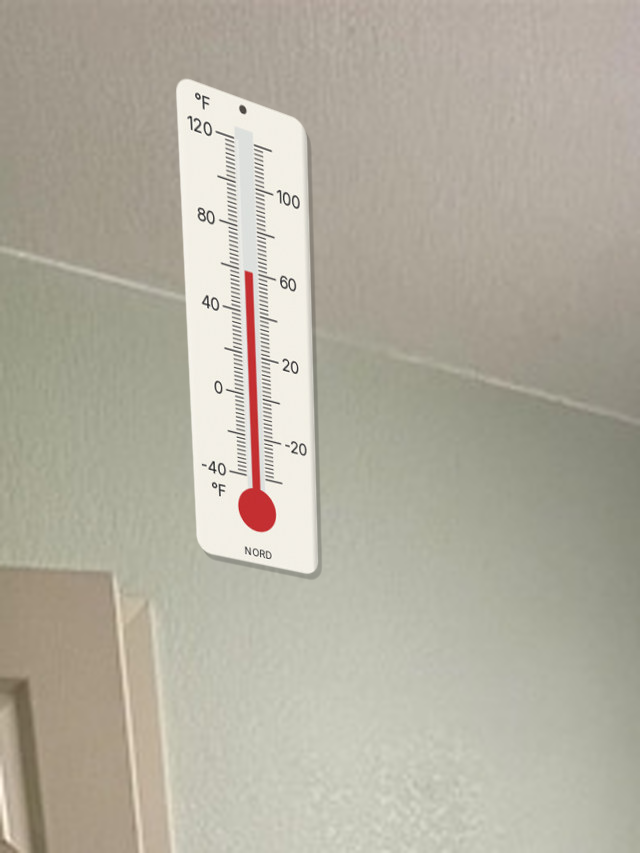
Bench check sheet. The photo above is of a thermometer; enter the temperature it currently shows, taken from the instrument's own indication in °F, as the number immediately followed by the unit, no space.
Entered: 60°F
